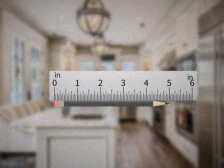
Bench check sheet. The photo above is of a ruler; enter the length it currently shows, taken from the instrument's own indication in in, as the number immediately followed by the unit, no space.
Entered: 5in
